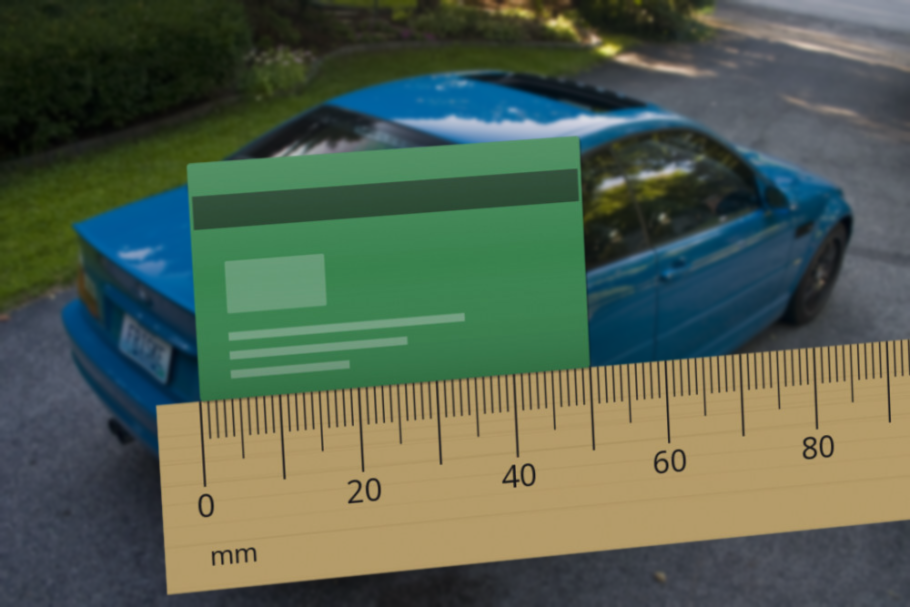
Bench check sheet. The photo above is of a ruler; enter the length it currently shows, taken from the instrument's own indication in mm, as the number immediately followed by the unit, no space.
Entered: 50mm
